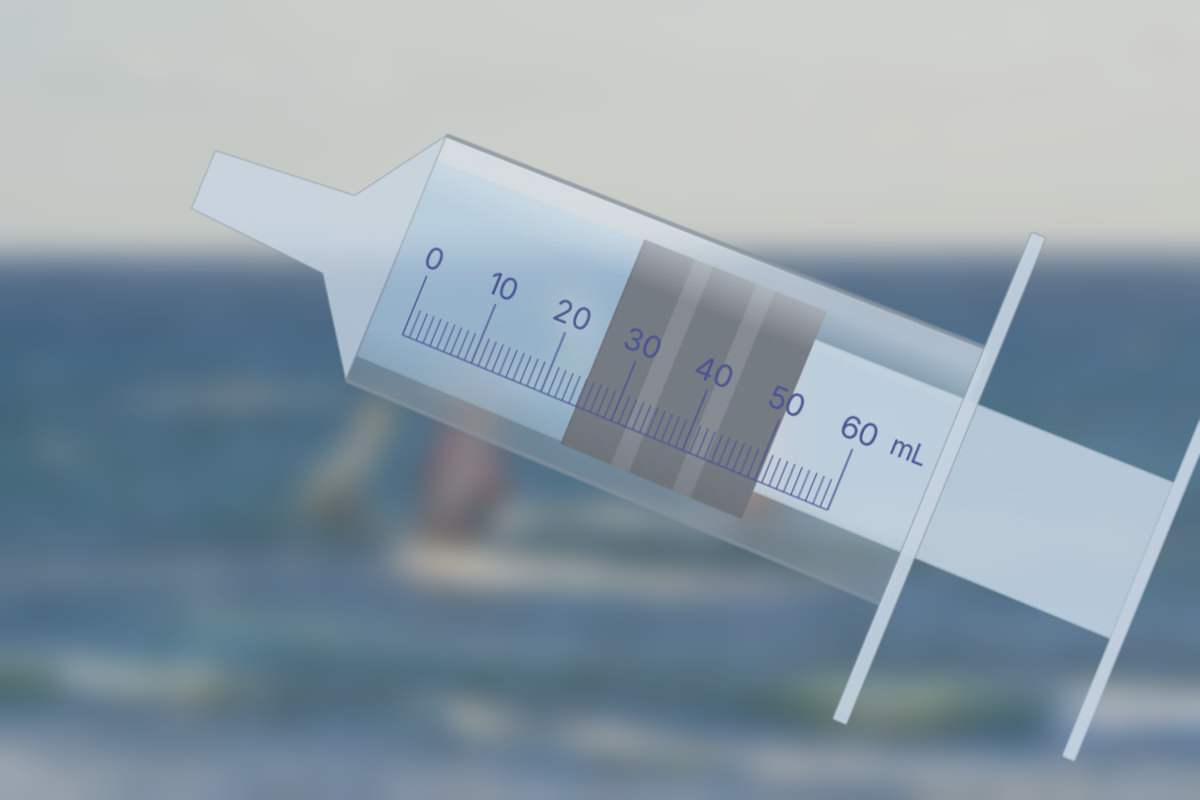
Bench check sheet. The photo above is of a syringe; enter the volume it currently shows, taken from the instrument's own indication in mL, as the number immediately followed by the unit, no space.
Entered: 25mL
